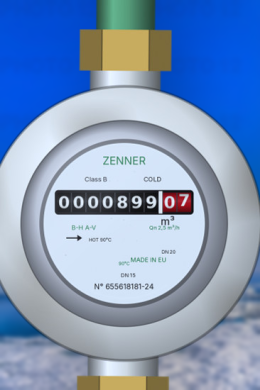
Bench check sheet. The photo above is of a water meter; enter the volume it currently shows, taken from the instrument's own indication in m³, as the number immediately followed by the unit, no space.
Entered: 899.07m³
